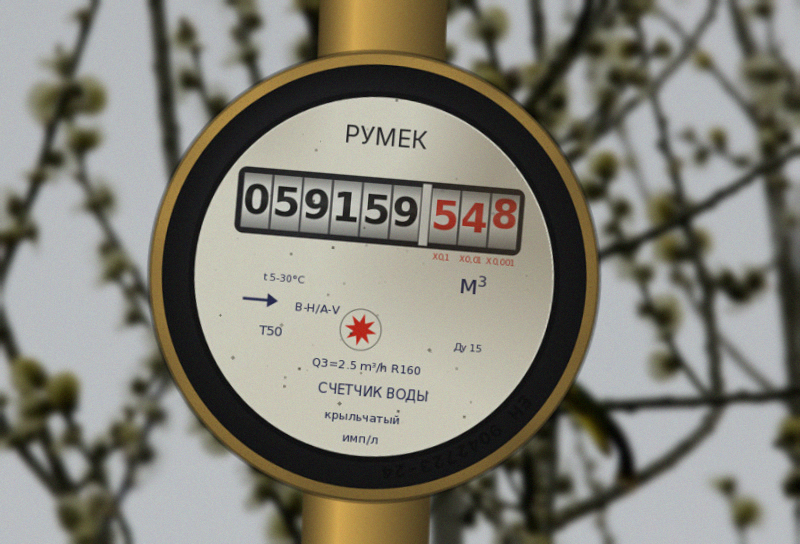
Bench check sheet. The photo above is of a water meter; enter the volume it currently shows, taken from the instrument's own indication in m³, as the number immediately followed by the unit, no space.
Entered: 59159.548m³
